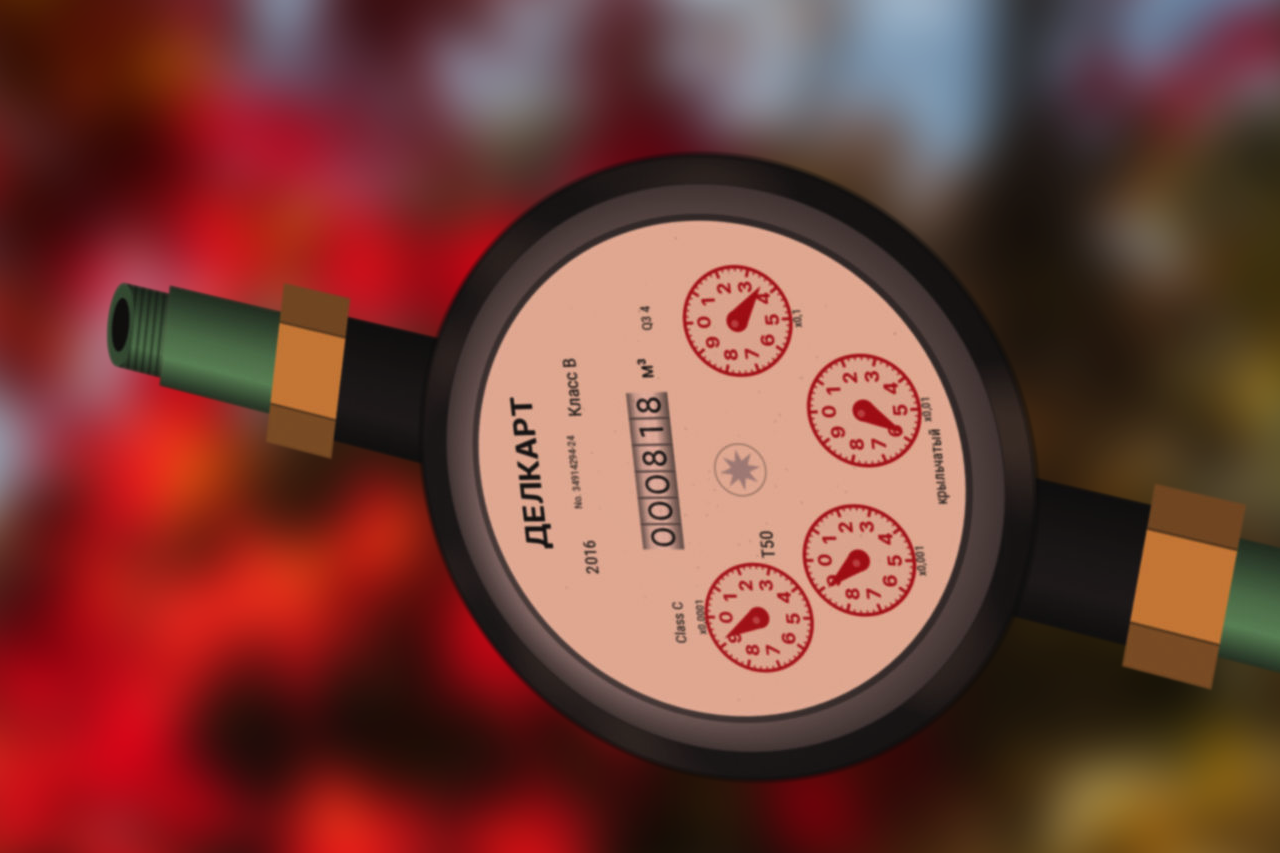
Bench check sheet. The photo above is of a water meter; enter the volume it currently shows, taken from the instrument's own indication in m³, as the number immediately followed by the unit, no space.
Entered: 818.3589m³
